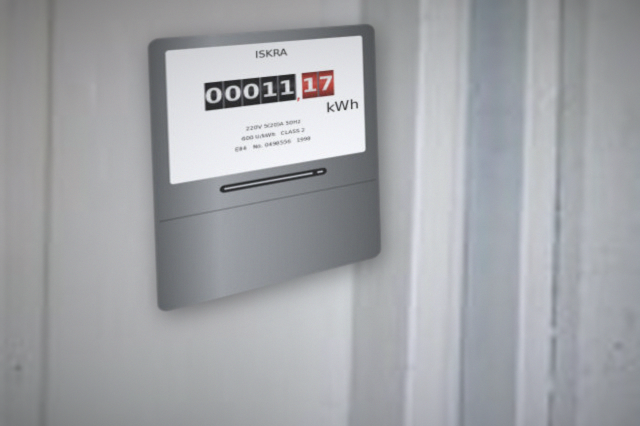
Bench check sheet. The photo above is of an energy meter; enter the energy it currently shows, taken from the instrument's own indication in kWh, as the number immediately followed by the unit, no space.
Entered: 11.17kWh
